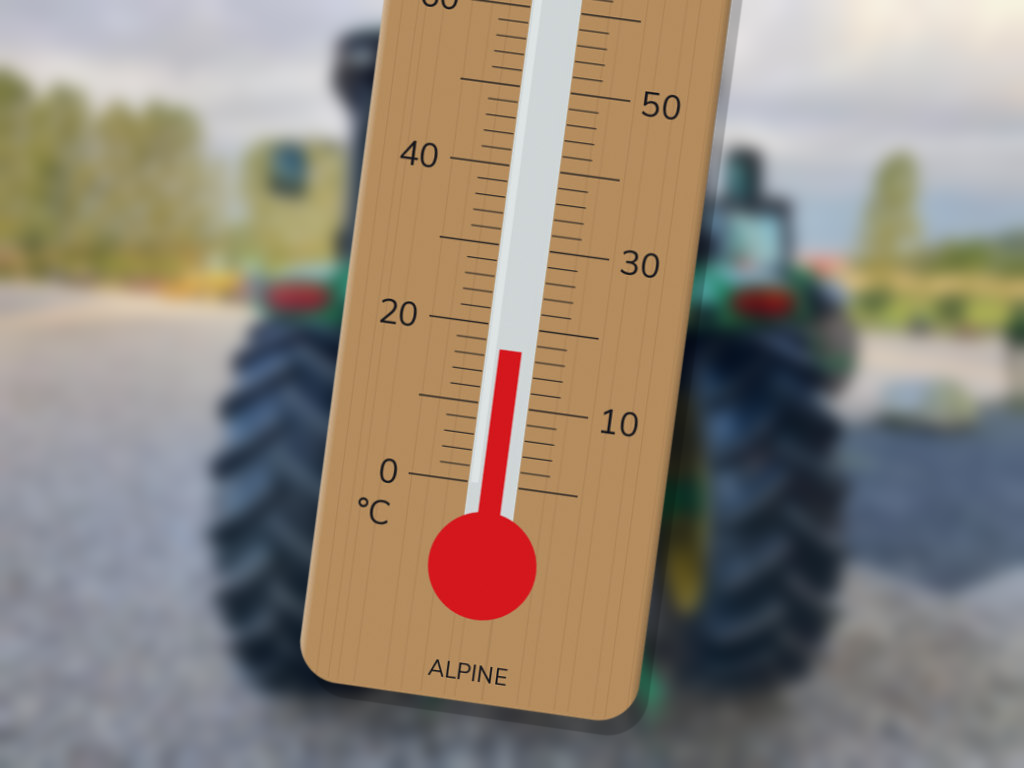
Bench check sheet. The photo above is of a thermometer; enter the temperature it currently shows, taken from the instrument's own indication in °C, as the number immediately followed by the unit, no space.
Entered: 17°C
